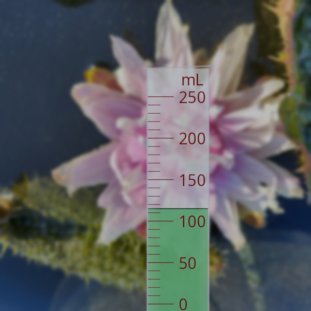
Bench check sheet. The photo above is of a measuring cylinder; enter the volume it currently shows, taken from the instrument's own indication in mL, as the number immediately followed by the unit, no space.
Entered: 115mL
